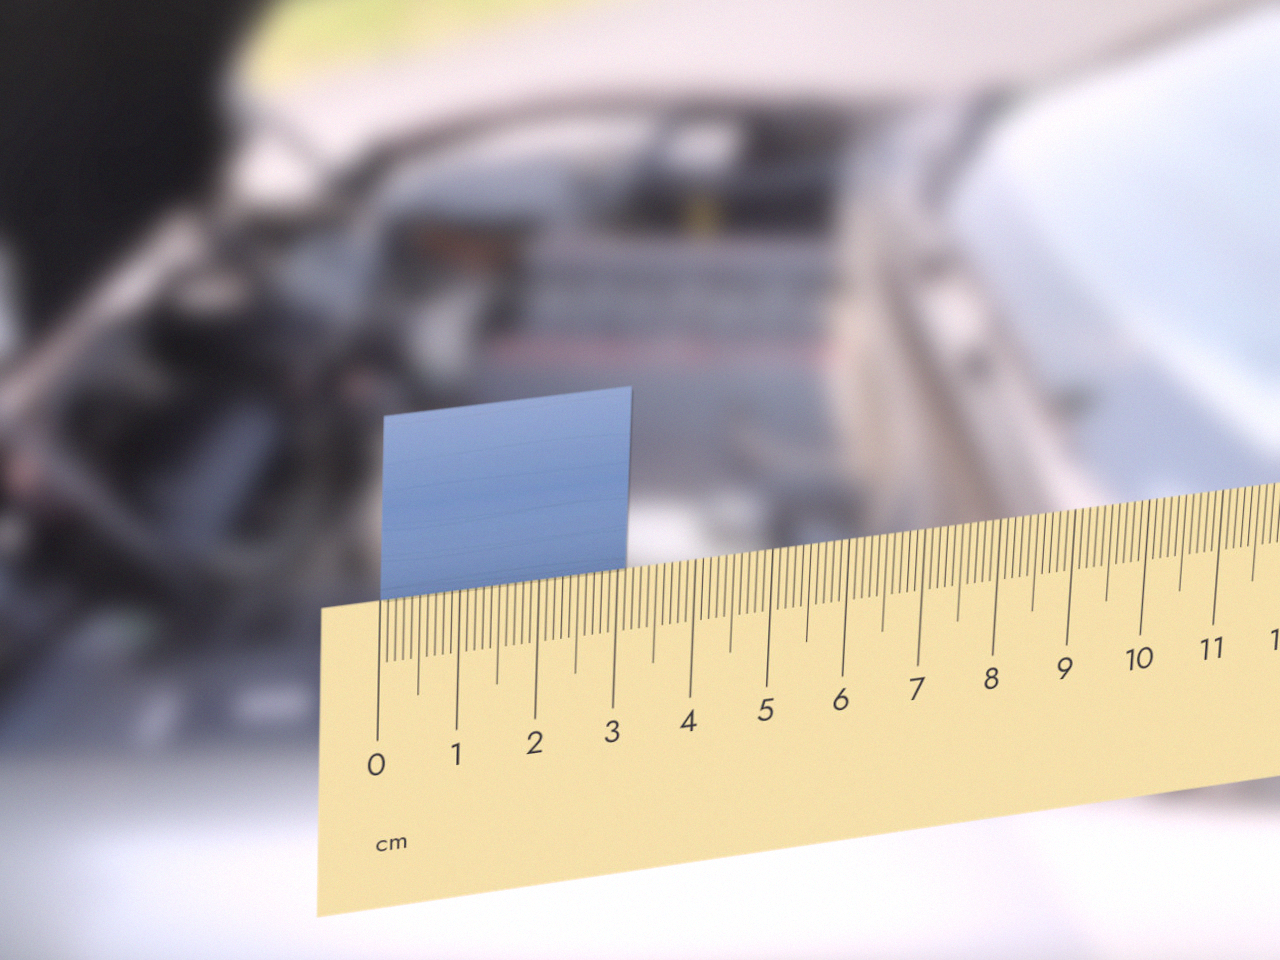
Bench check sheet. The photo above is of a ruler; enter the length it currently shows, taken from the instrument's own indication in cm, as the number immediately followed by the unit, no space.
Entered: 3.1cm
